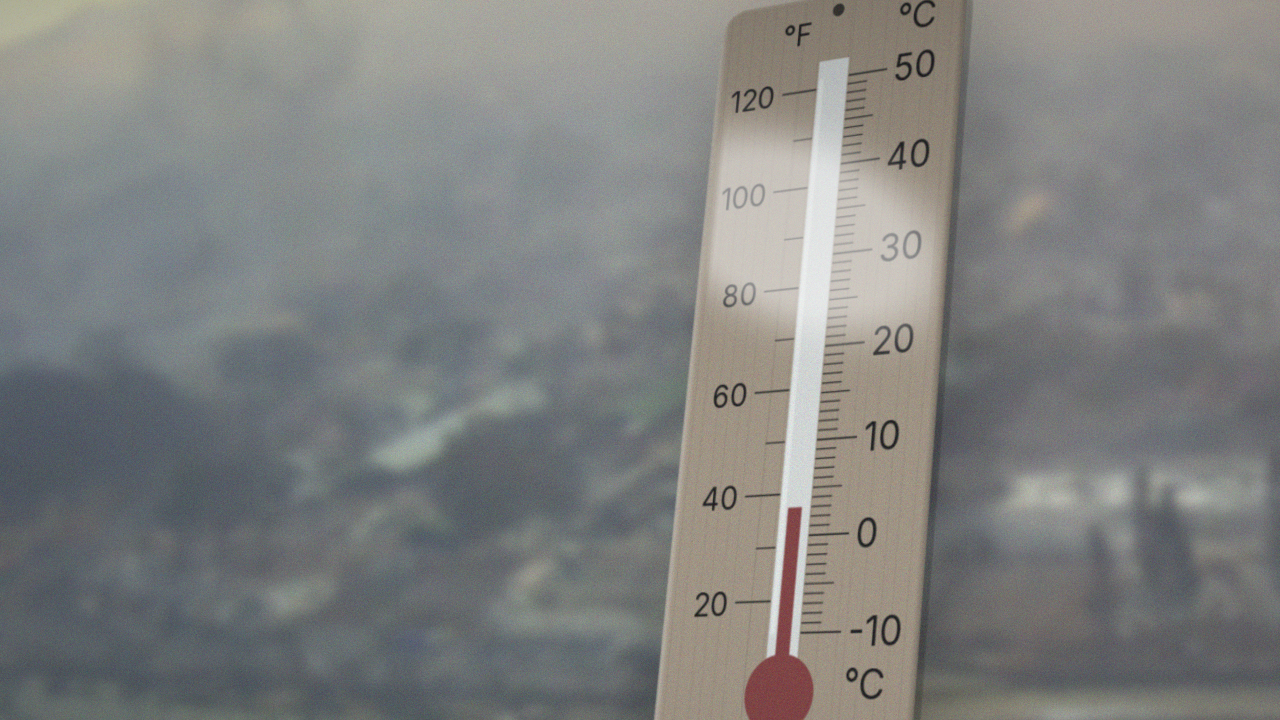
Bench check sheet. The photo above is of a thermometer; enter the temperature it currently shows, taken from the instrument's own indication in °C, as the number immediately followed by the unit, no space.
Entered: 3°C
